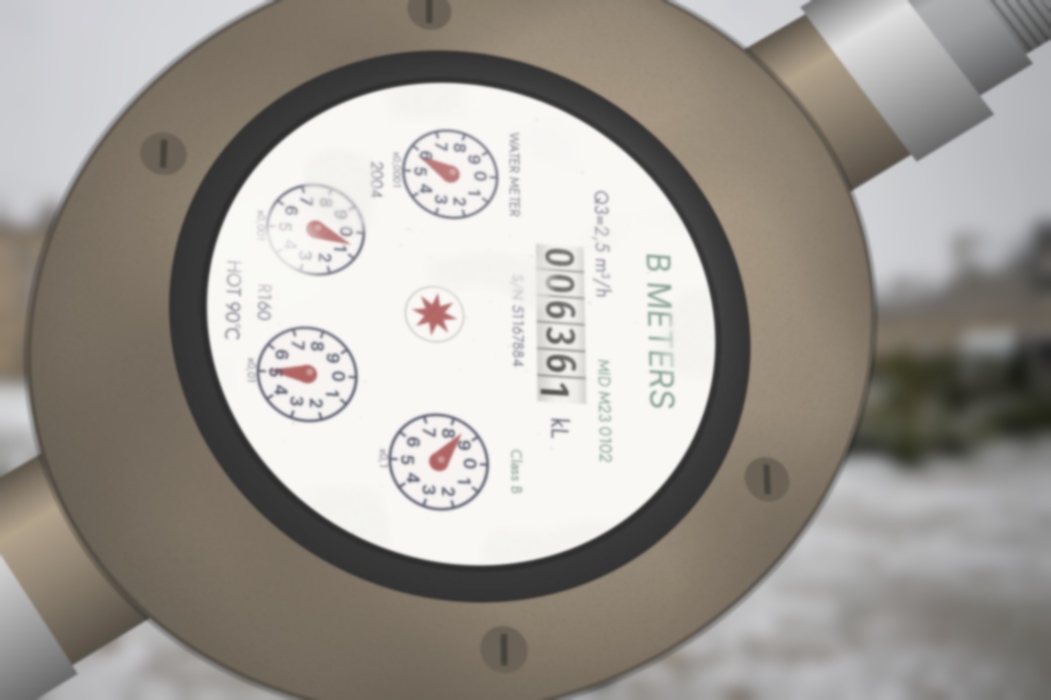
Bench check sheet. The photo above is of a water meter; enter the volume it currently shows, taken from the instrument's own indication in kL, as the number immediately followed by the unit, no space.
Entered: 6360.8505kL
